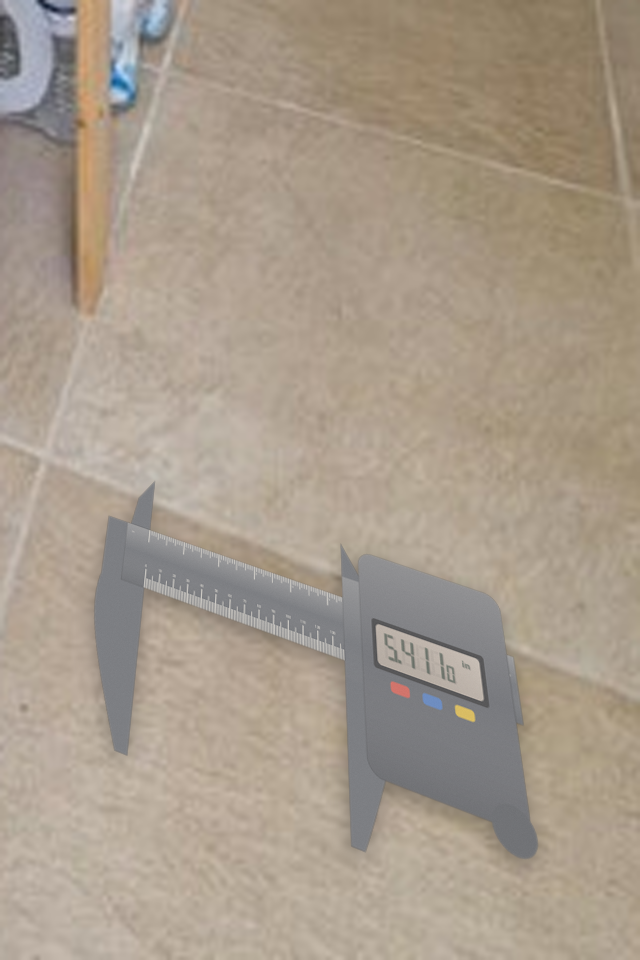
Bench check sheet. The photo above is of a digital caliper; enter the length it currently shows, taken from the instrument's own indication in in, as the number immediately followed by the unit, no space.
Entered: 5.4110in
